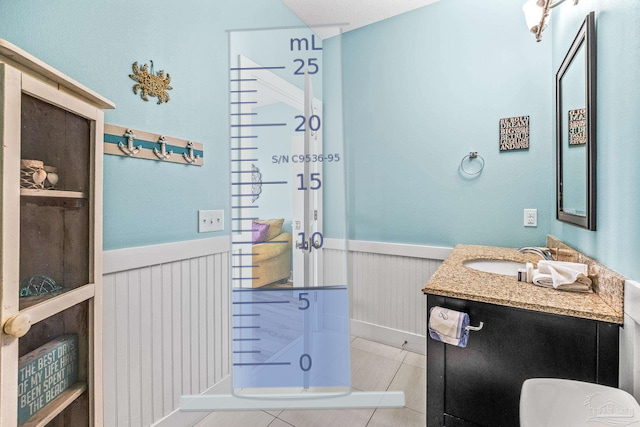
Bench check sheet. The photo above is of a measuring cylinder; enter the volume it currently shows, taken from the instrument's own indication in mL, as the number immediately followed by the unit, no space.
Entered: 6mL
